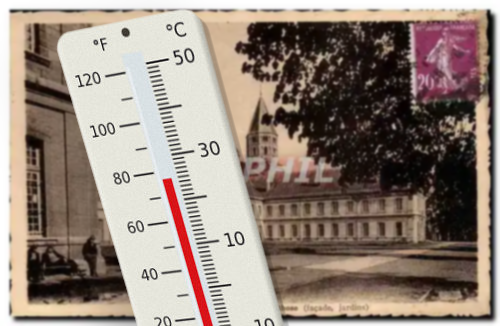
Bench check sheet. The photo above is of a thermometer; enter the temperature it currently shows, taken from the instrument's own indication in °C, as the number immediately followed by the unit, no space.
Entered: 25°C
